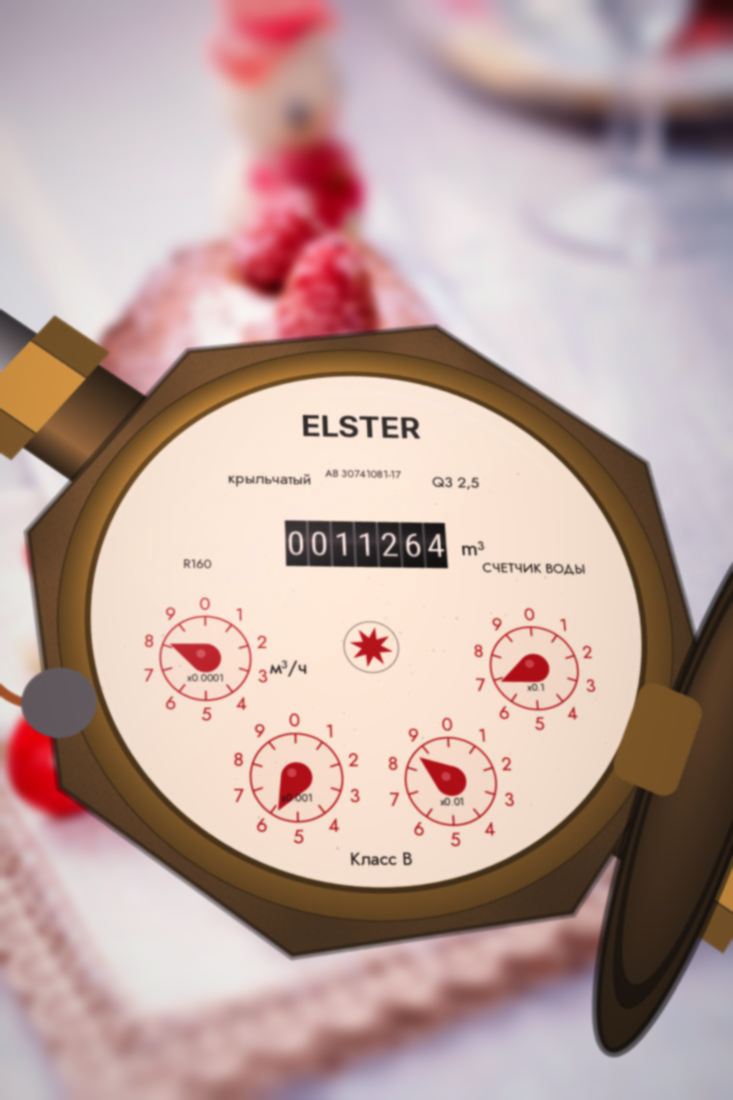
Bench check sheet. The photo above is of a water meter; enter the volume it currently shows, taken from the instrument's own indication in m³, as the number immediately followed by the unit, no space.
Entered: 11264.6858m³
